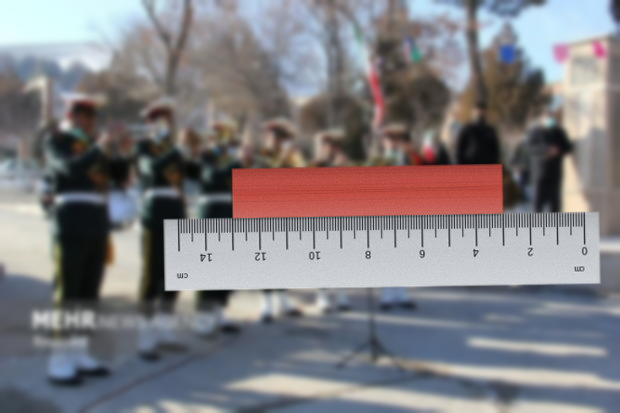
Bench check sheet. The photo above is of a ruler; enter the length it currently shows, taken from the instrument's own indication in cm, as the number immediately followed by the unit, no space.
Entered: 10cm
